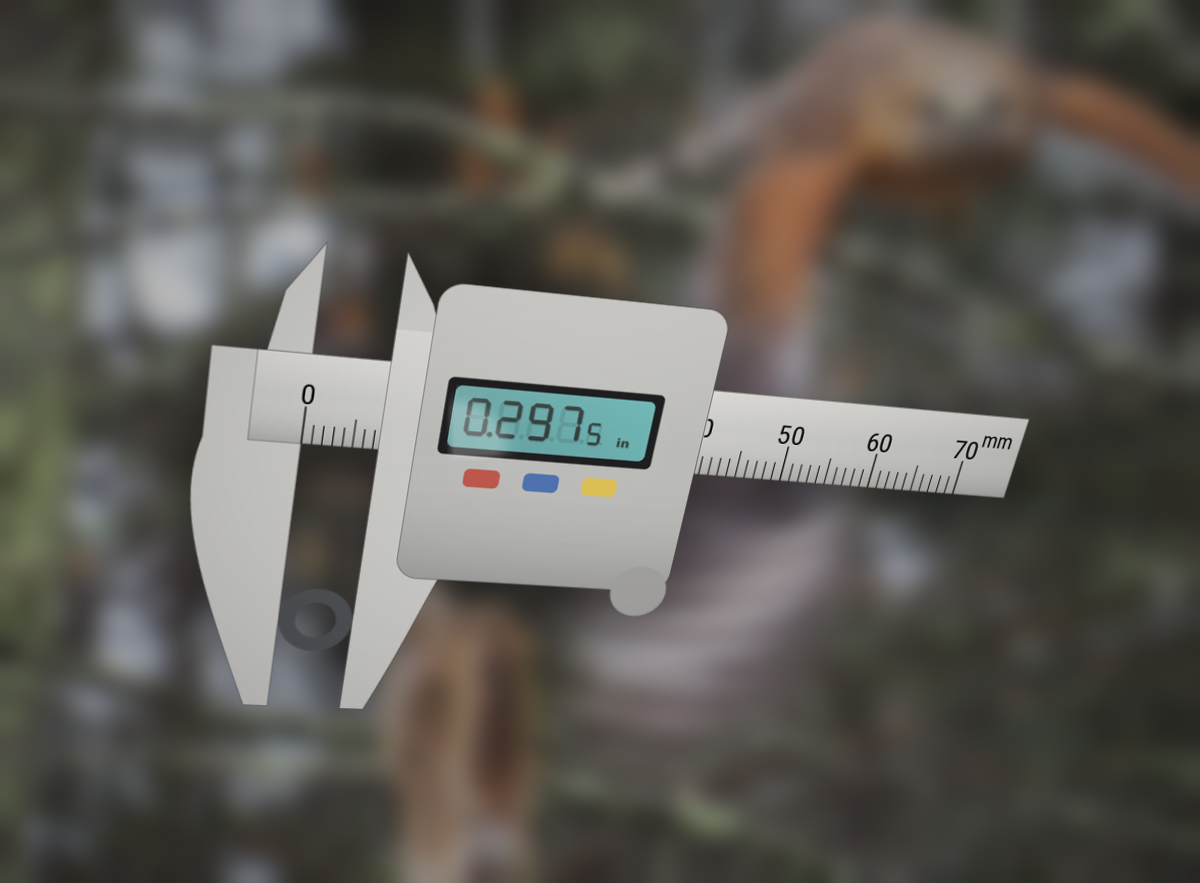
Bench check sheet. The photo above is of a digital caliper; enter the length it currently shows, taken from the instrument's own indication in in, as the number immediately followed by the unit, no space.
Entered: 0.2975in
